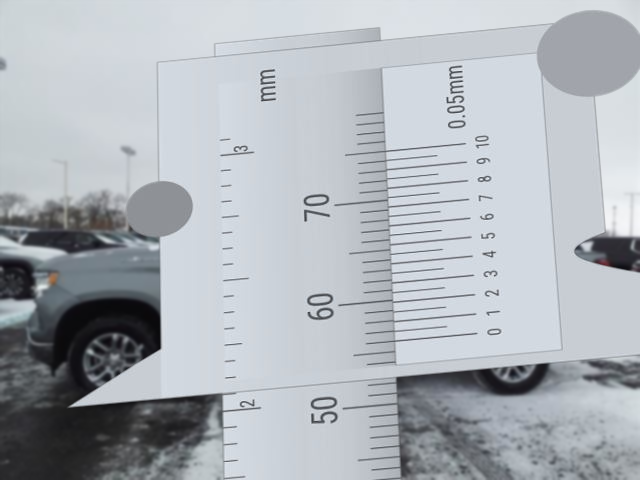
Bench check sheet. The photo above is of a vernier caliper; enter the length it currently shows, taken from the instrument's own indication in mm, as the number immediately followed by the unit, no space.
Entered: 56.0mm
